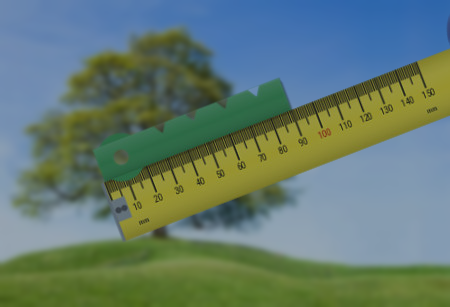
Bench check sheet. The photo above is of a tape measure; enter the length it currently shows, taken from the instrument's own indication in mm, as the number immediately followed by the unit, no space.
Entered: 90mm
